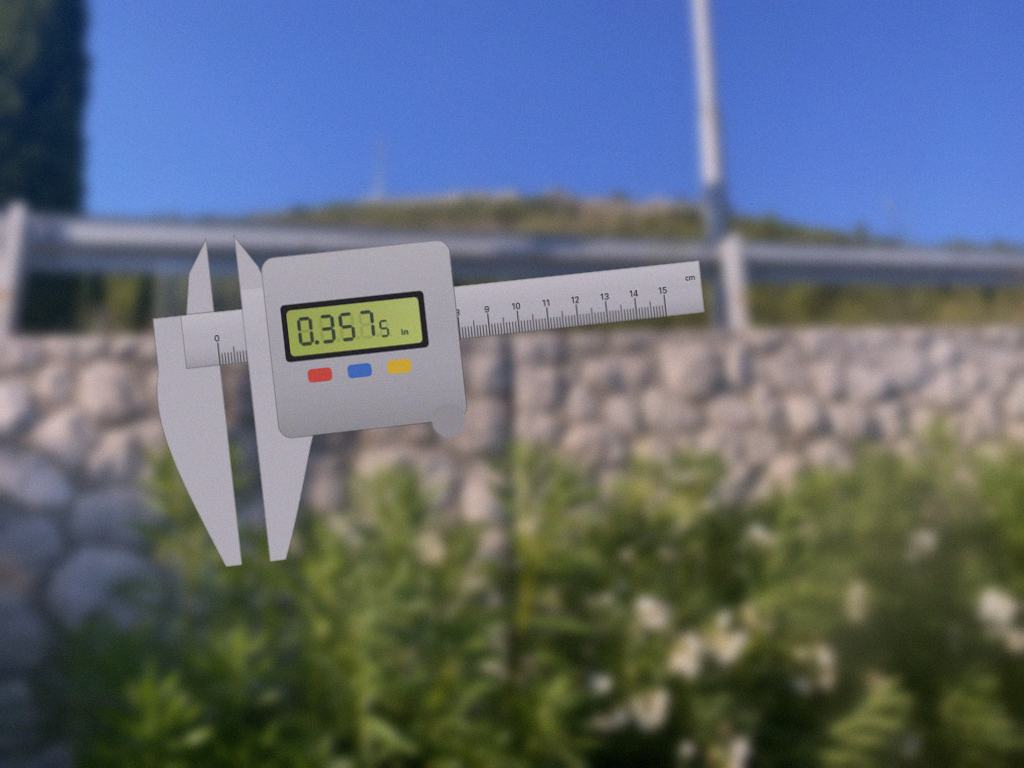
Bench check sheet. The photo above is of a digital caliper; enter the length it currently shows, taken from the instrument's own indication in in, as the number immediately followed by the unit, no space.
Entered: 0.3575in
